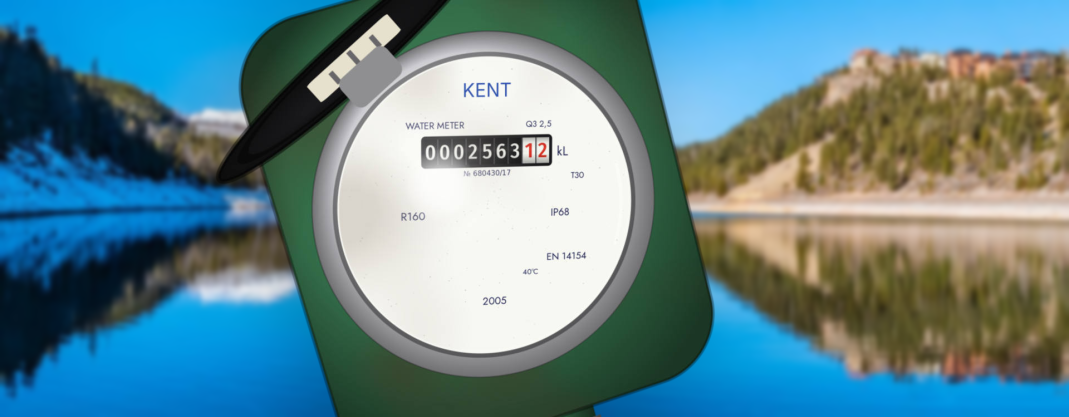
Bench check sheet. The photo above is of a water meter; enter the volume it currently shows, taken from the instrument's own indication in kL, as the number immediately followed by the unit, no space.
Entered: 2563.12kL
